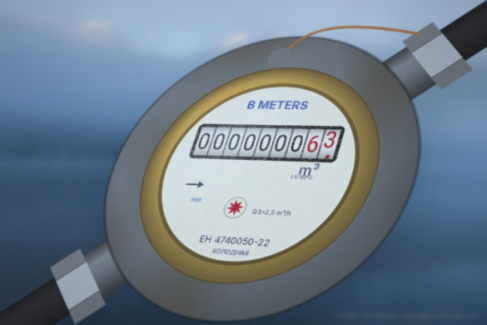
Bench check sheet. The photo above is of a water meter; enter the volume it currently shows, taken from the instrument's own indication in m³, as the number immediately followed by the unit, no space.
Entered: 0.63m³
